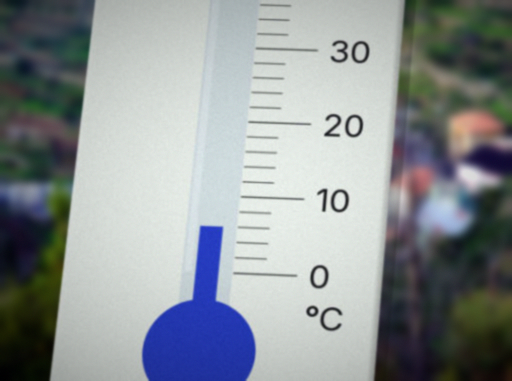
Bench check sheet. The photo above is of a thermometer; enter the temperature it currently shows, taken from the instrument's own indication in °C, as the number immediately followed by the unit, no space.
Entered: 6°C
